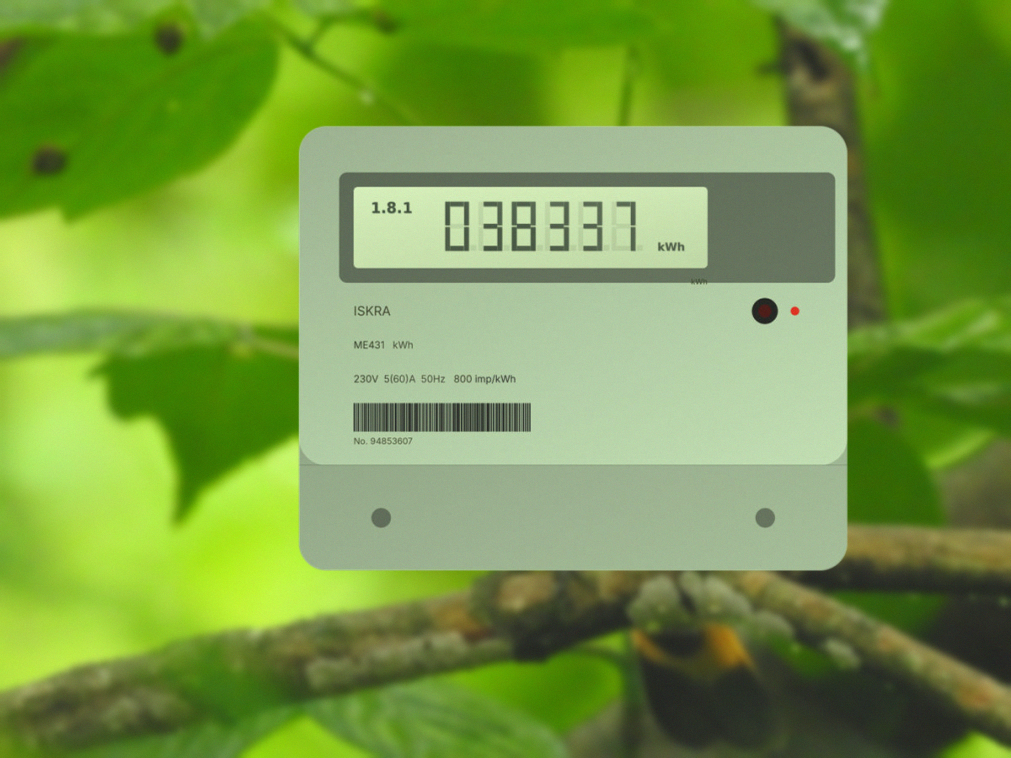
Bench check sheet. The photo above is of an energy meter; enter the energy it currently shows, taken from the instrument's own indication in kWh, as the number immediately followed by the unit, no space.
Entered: 38337kWh
